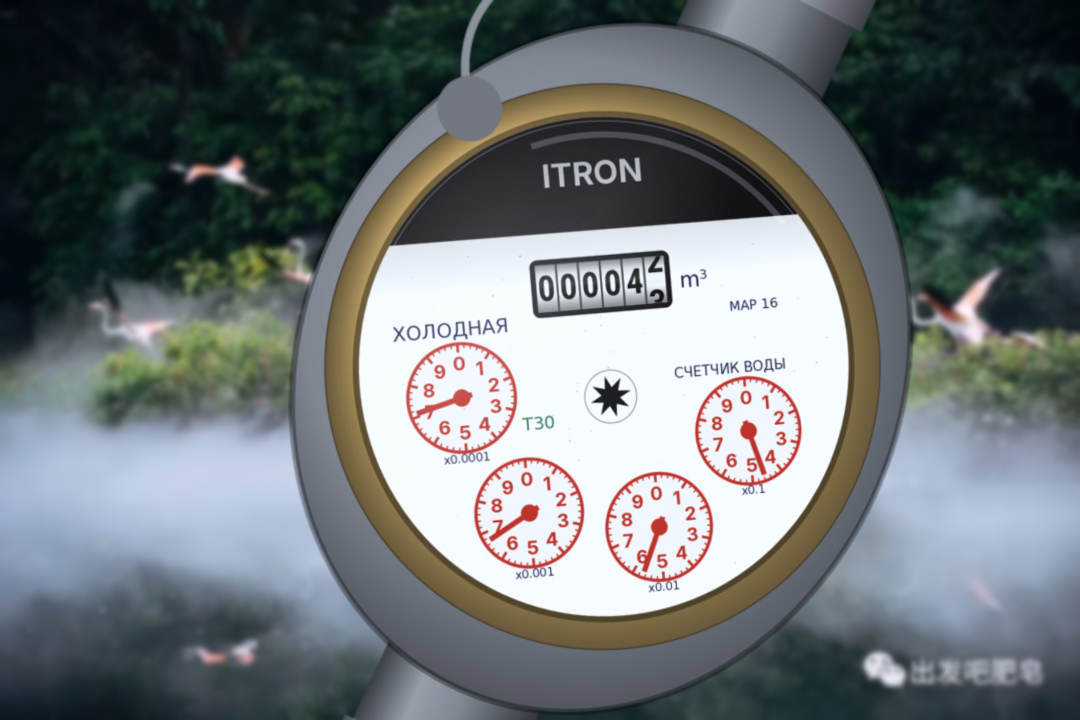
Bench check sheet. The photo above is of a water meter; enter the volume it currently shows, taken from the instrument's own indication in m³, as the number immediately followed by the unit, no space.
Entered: 42.4567m³
